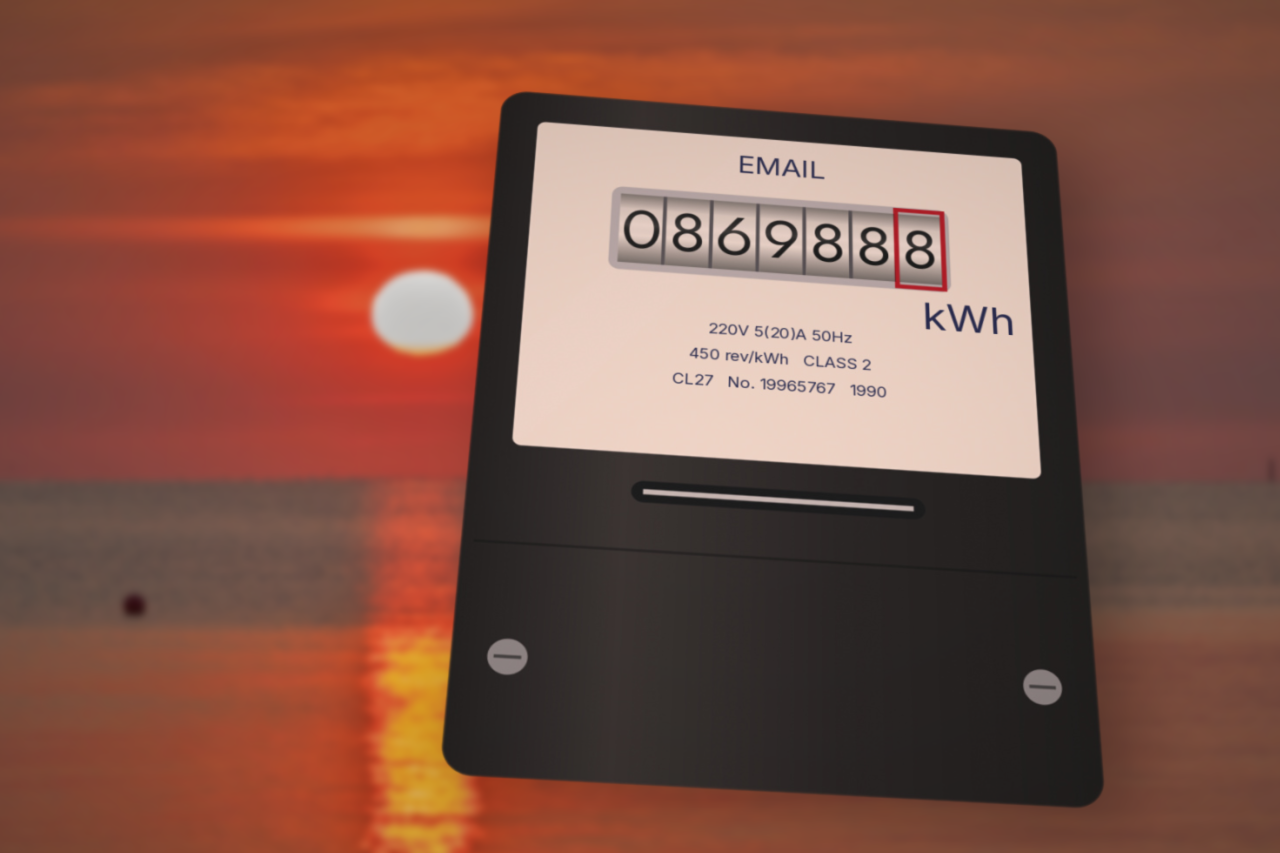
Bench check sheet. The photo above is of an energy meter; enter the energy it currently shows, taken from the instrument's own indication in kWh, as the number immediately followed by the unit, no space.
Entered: 86988.8kWh
